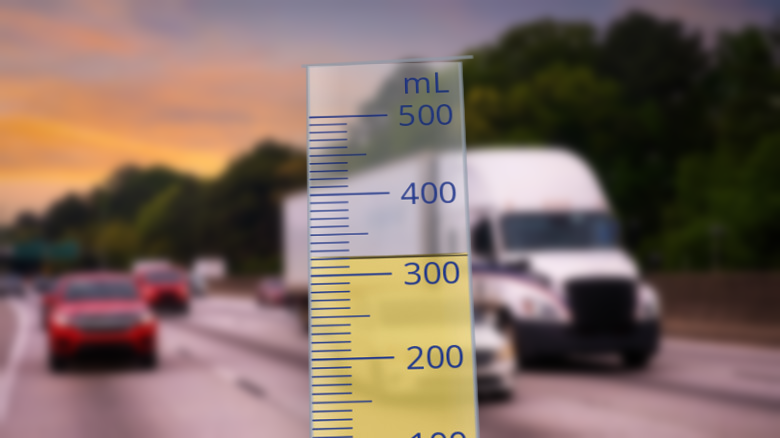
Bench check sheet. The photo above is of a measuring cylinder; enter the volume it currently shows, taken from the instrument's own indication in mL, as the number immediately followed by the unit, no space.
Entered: 320mL
